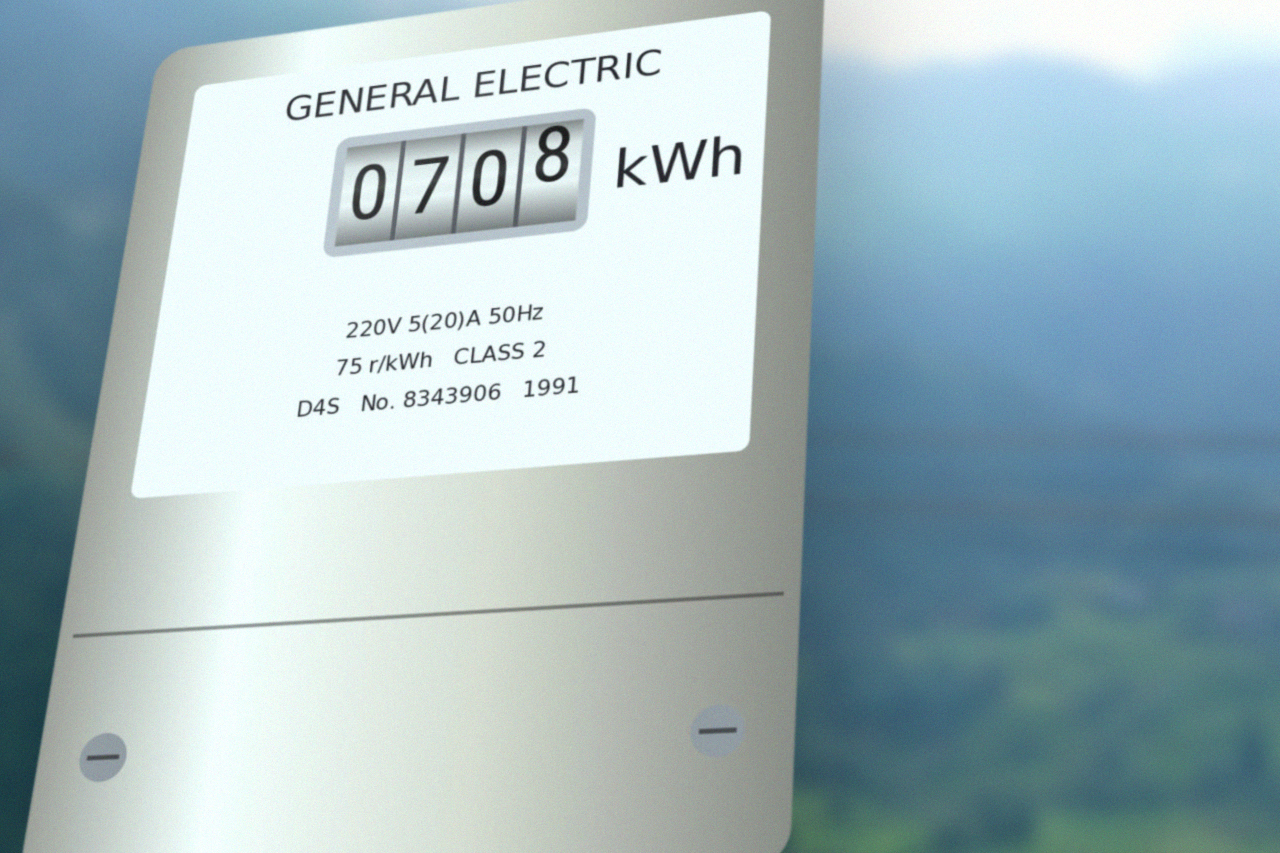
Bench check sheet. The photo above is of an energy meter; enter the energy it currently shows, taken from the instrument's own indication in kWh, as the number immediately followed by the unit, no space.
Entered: 708kWh
